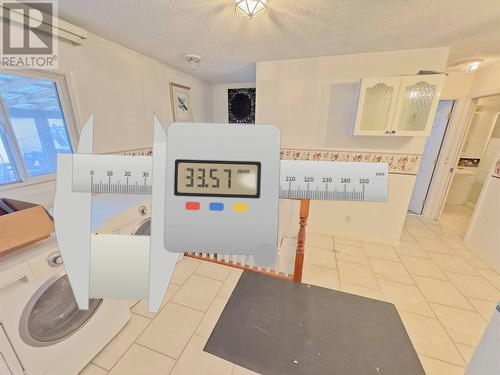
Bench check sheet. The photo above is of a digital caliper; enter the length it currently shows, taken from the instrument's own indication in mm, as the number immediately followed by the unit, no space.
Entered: 33.57mm
